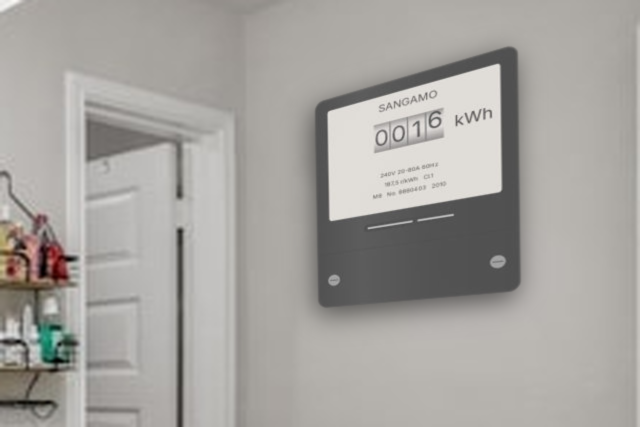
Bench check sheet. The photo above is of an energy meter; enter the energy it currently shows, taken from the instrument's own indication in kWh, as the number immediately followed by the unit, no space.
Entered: 16kWh
